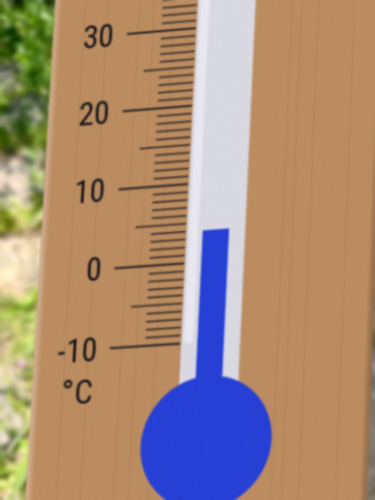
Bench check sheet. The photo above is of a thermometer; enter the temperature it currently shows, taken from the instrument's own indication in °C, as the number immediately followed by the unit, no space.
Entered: 4°C
